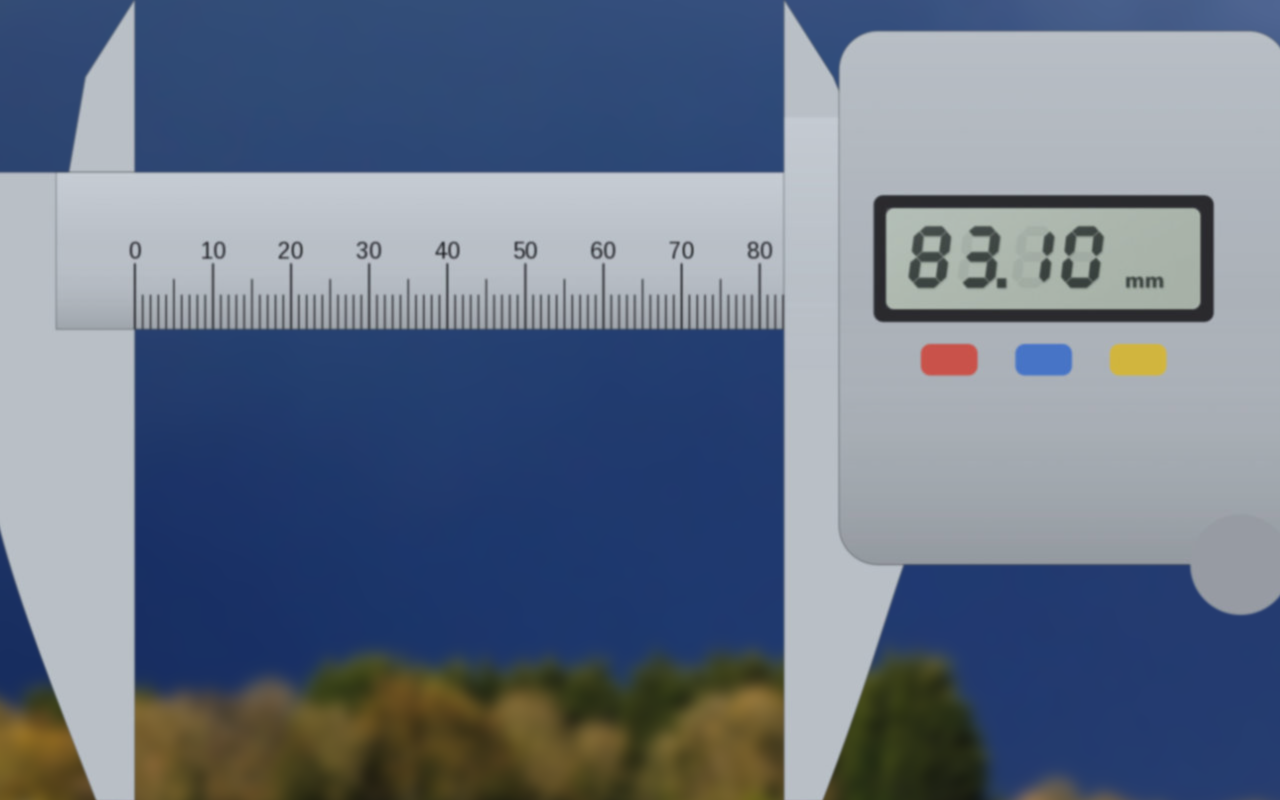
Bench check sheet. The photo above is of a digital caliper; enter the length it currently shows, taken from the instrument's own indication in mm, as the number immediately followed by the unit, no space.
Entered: 83.10mm
